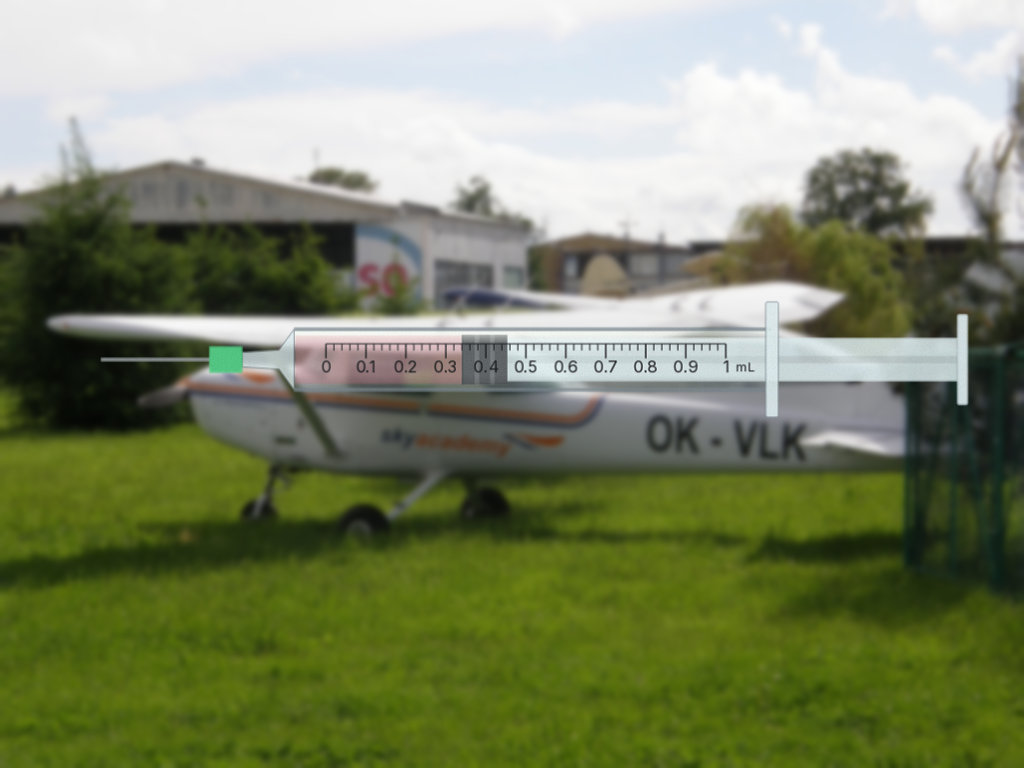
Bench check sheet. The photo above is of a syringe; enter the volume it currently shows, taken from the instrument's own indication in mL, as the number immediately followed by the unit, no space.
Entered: 0.34mL
